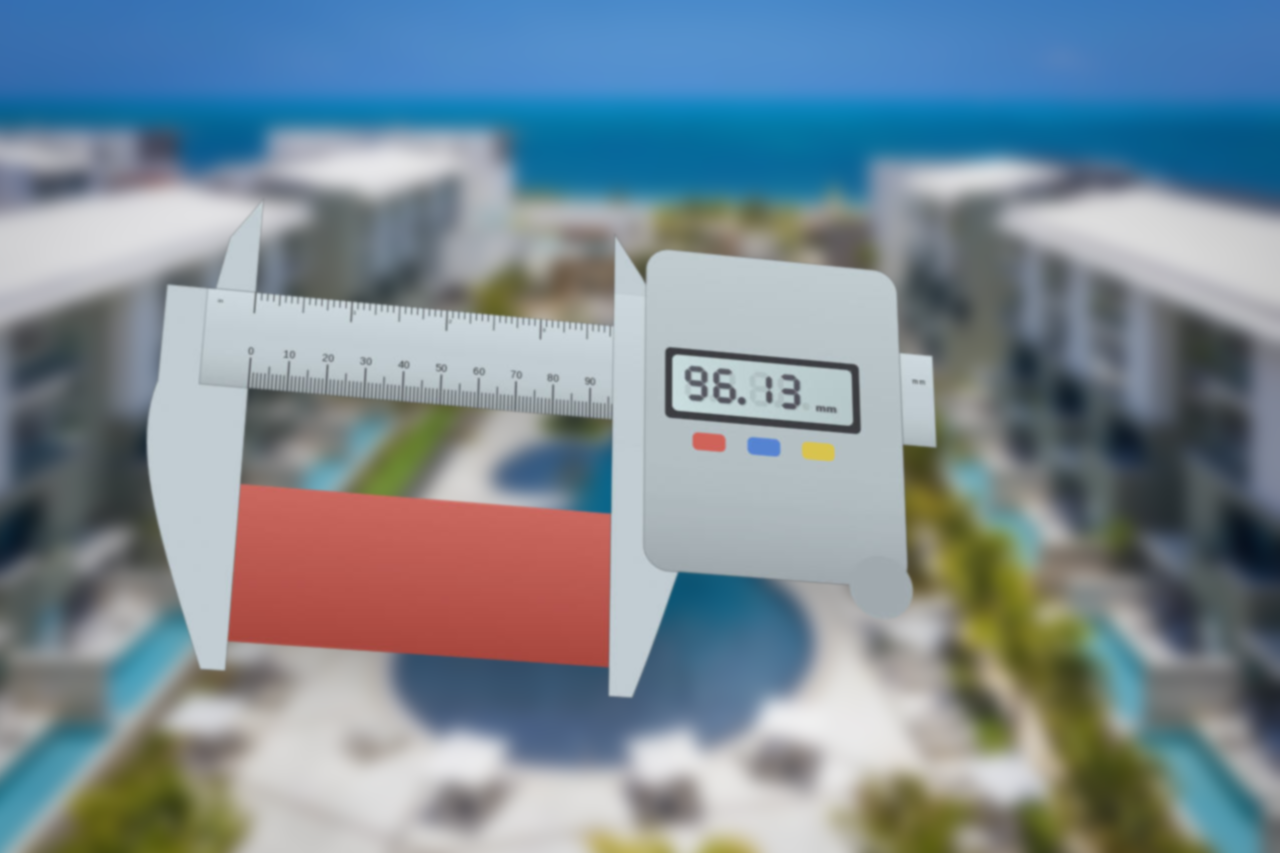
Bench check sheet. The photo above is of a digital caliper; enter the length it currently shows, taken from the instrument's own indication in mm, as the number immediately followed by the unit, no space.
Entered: 96.13mm
